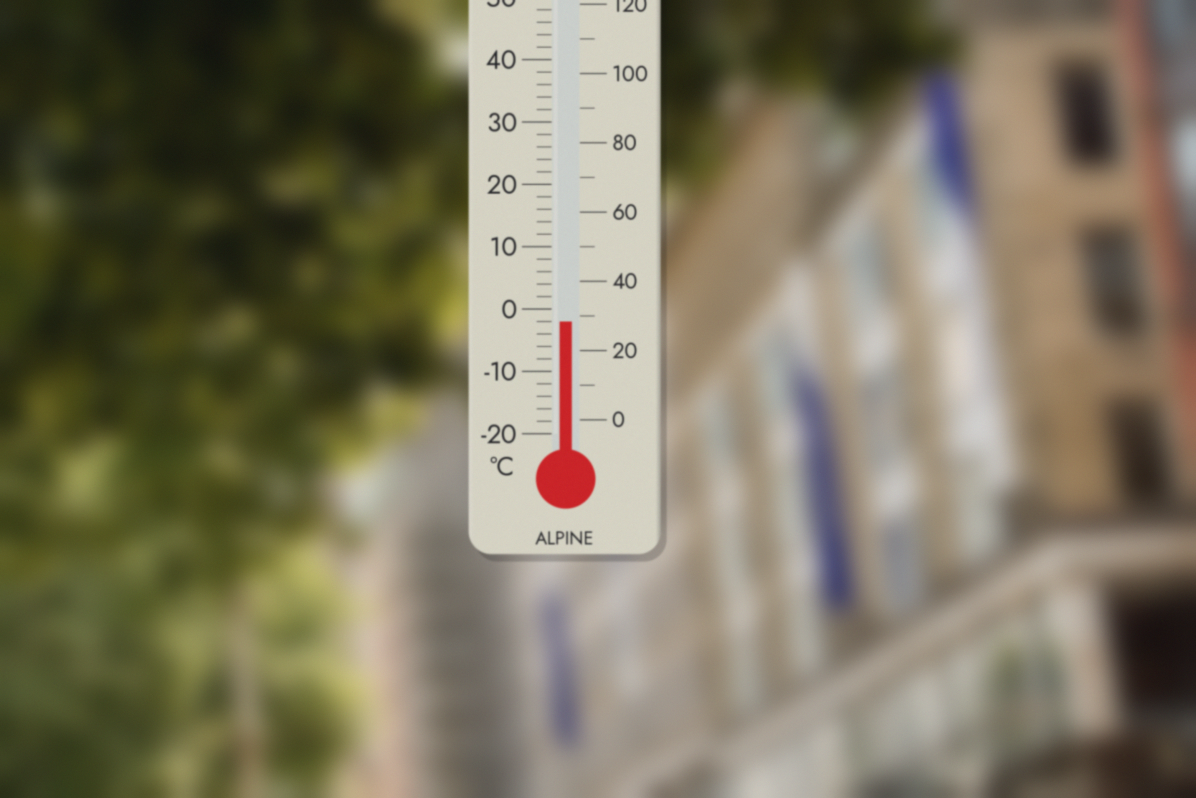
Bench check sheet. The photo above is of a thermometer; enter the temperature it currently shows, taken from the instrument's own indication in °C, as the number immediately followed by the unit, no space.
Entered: -2°C
